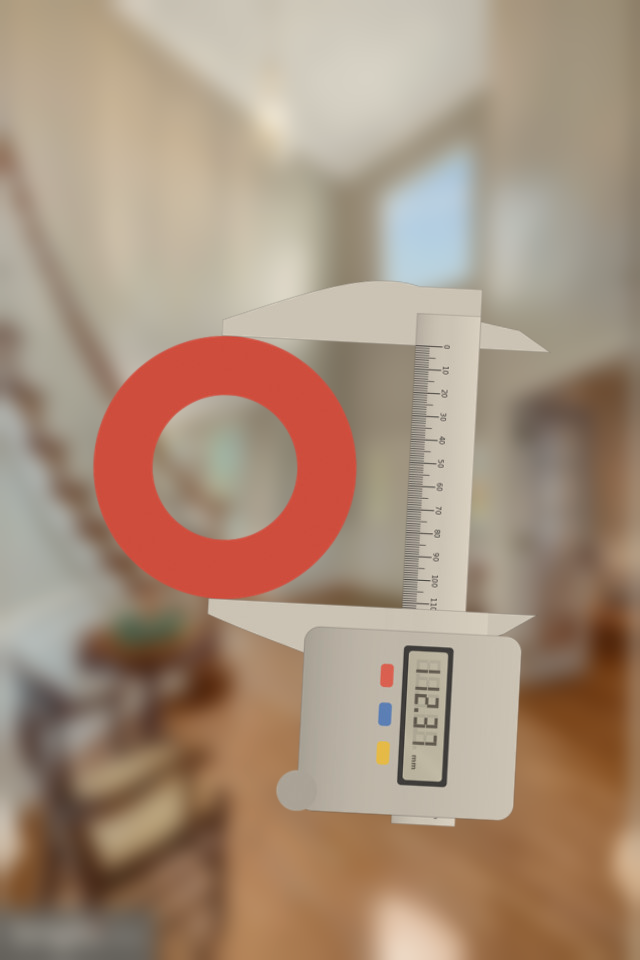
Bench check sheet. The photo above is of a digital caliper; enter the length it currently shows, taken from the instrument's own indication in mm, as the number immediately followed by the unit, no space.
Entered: 112.37mm
